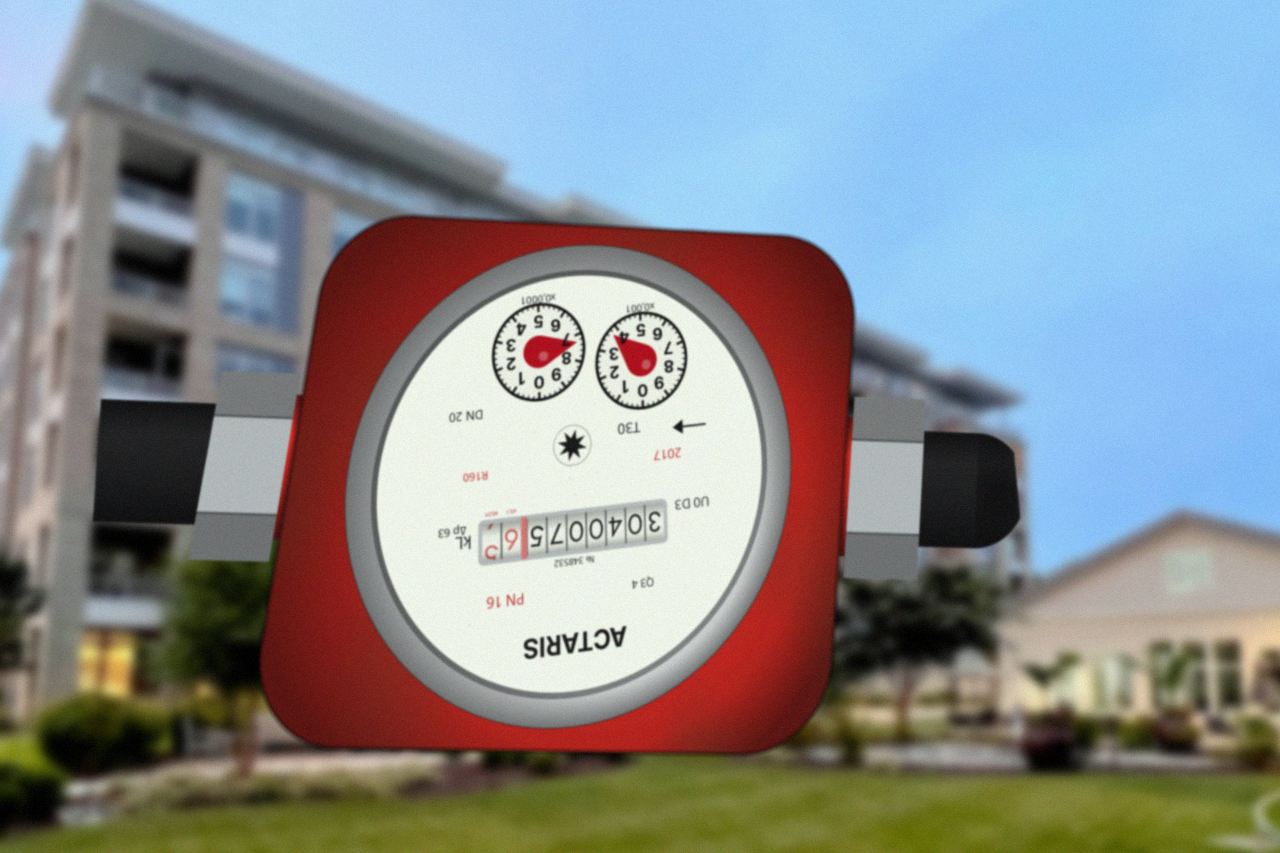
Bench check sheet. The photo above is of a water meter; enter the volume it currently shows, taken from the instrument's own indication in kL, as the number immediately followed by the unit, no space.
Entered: 3040075.6537kL
